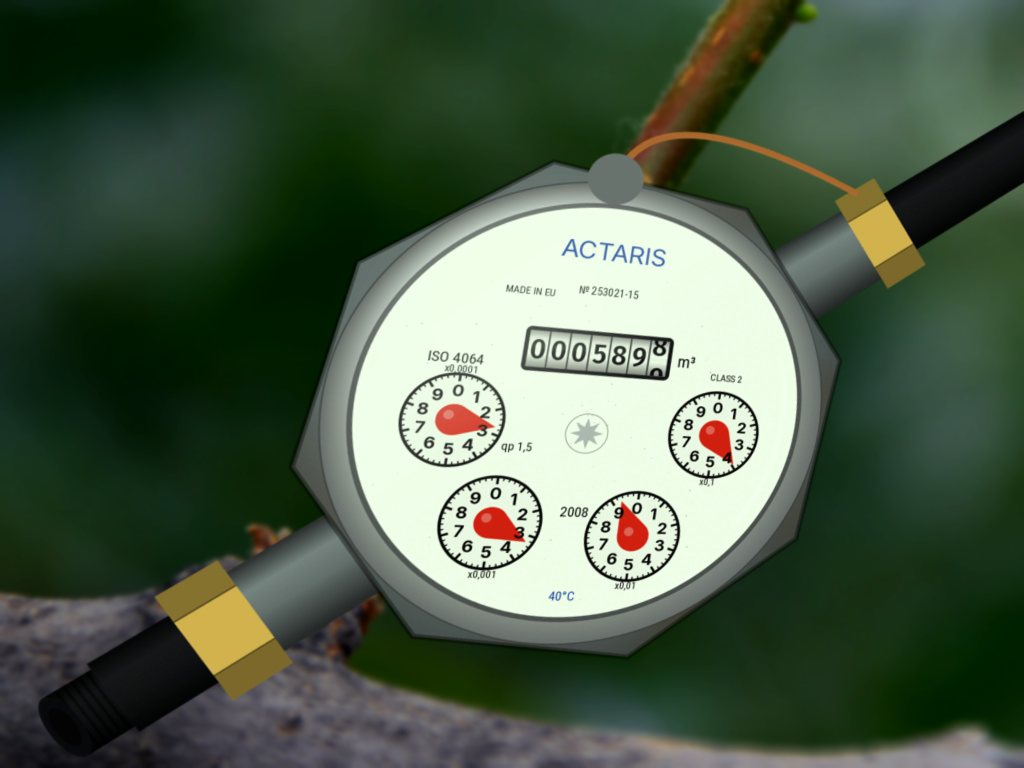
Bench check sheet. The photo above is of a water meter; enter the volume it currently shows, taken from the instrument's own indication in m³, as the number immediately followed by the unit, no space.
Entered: 5898.3932m³
